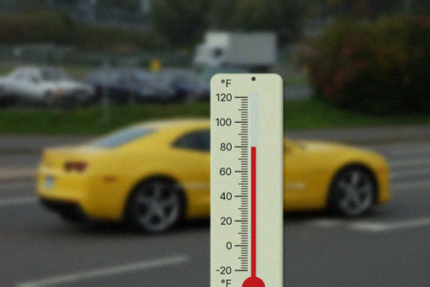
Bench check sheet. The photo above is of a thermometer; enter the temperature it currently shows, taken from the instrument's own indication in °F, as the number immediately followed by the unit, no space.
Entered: 80°F
